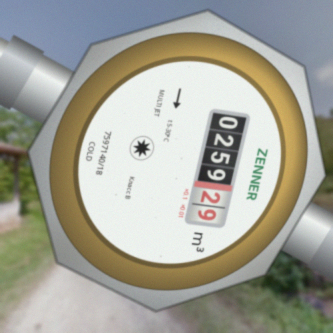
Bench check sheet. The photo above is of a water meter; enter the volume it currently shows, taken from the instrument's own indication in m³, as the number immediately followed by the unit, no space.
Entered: 259.29m³
